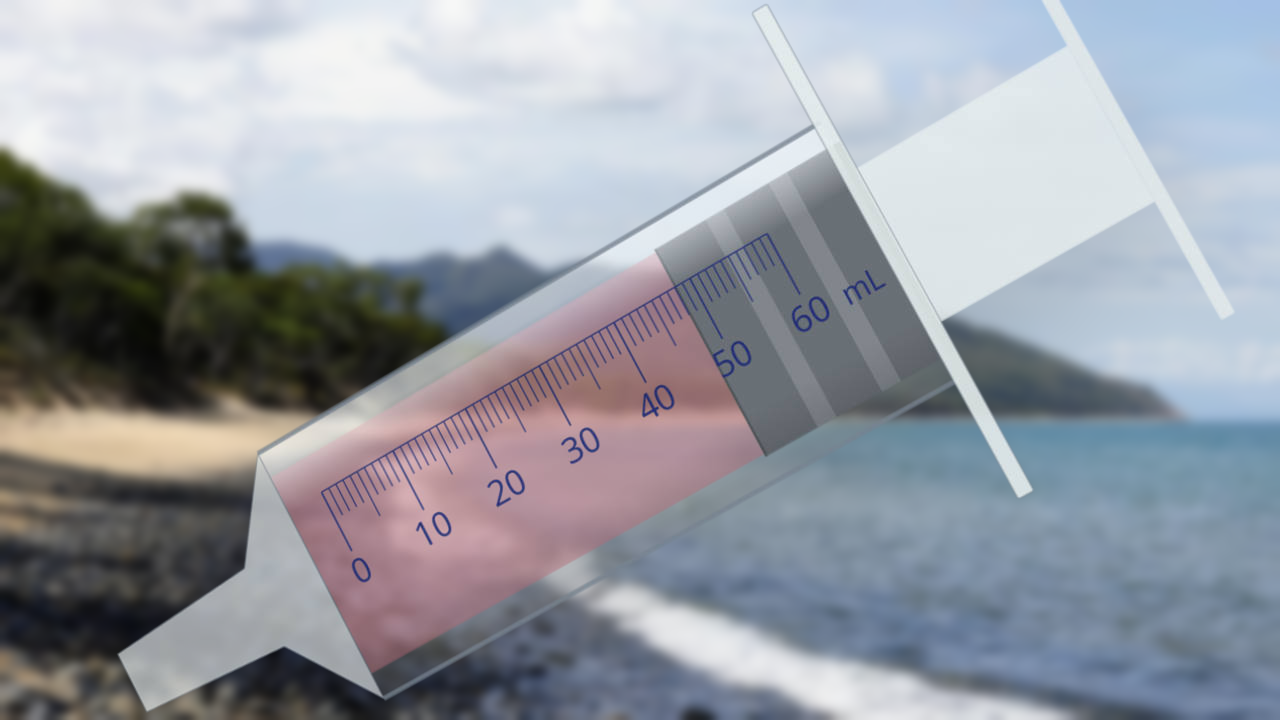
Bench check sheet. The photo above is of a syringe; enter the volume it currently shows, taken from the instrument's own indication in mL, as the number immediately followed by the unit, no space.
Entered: 48mL
